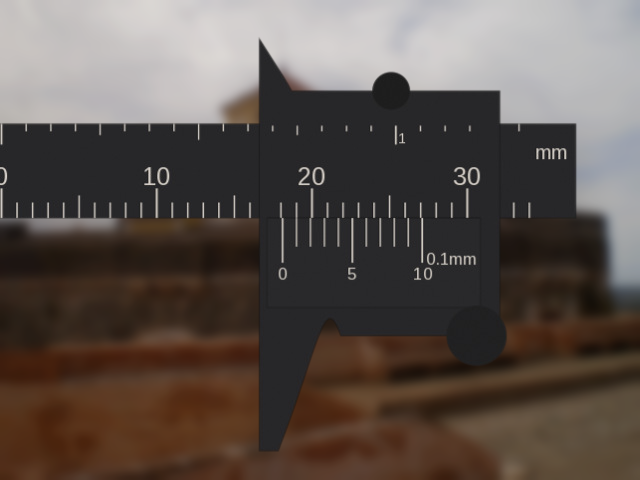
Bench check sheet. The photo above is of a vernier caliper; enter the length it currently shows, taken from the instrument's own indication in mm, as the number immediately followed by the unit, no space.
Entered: 18.1mm
